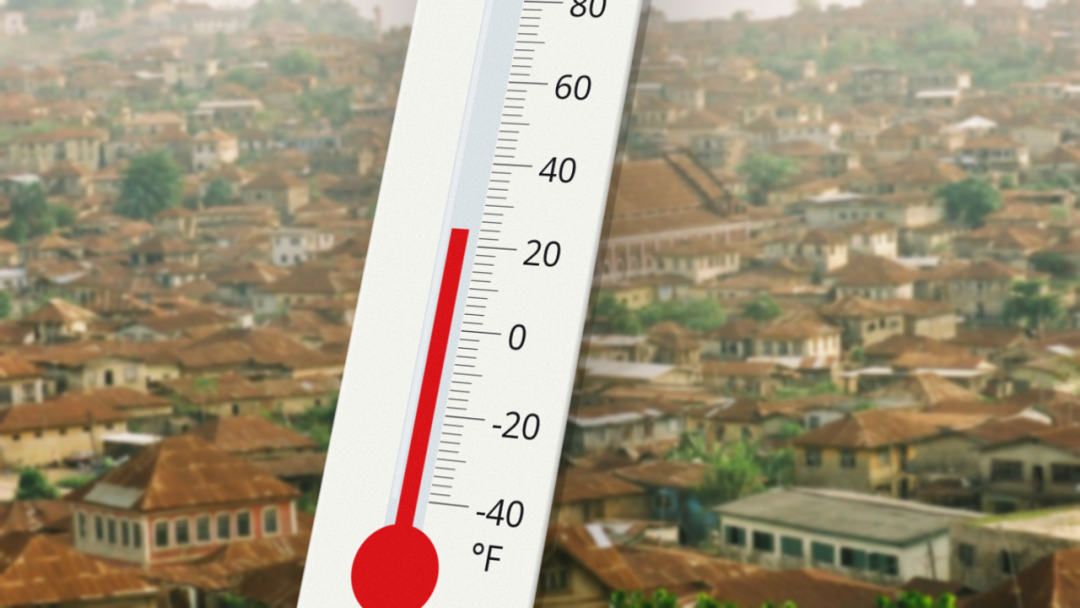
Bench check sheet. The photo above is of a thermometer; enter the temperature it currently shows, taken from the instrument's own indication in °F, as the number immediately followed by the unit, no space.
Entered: 24°F
